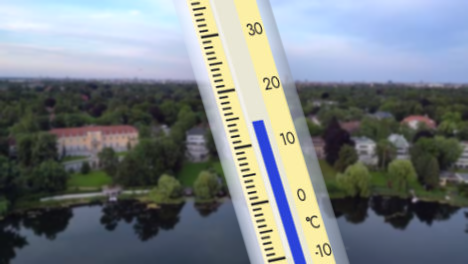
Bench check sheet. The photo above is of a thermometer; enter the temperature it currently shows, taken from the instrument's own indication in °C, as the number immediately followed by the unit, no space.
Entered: 14°C
